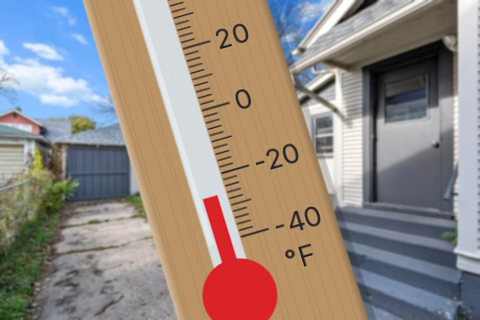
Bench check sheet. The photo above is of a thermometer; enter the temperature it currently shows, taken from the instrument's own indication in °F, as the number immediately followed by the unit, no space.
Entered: -26°F
